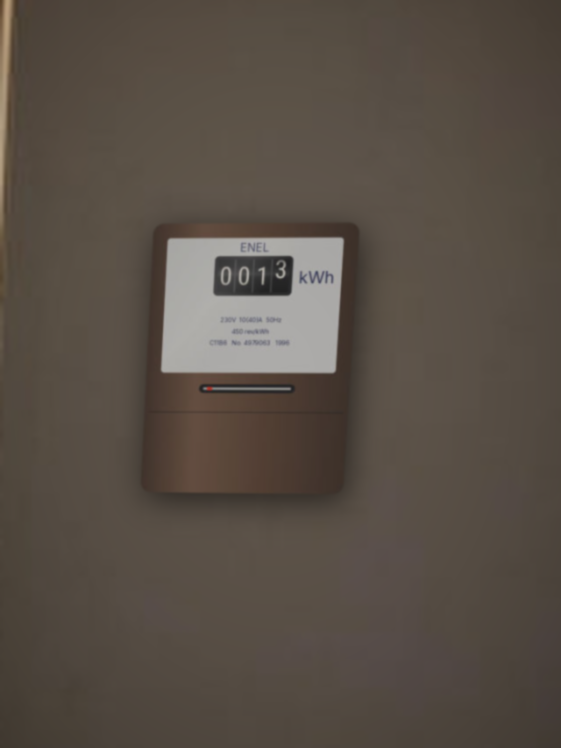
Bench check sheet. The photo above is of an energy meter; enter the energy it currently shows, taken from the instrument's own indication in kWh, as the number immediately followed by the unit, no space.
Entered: 13kWh
